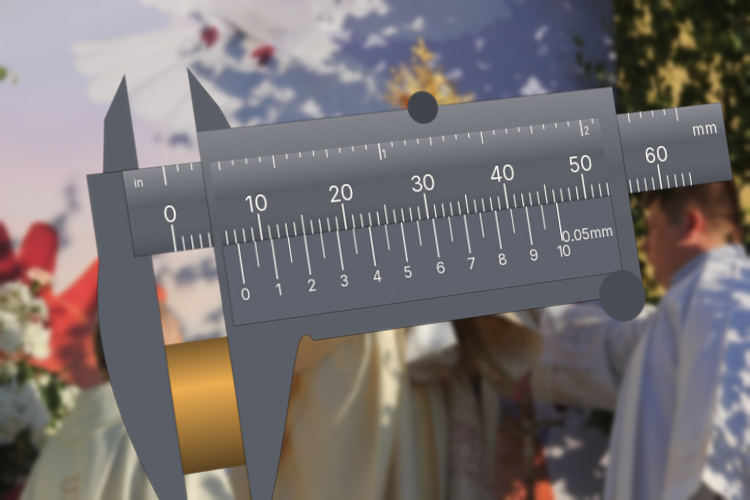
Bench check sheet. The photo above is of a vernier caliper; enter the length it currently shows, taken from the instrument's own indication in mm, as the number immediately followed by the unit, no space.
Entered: 7.2mm
